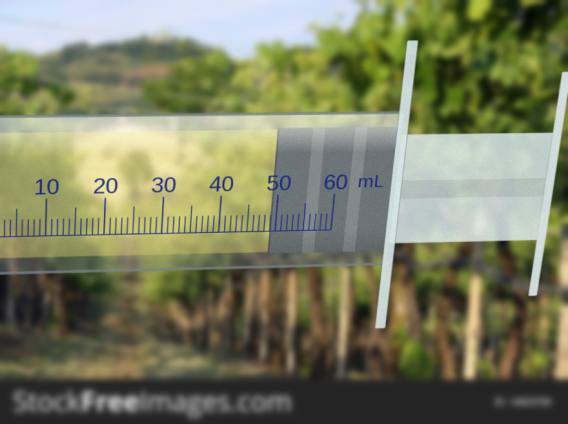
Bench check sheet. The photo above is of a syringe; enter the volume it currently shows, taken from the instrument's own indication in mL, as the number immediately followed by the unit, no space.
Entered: 49mL
